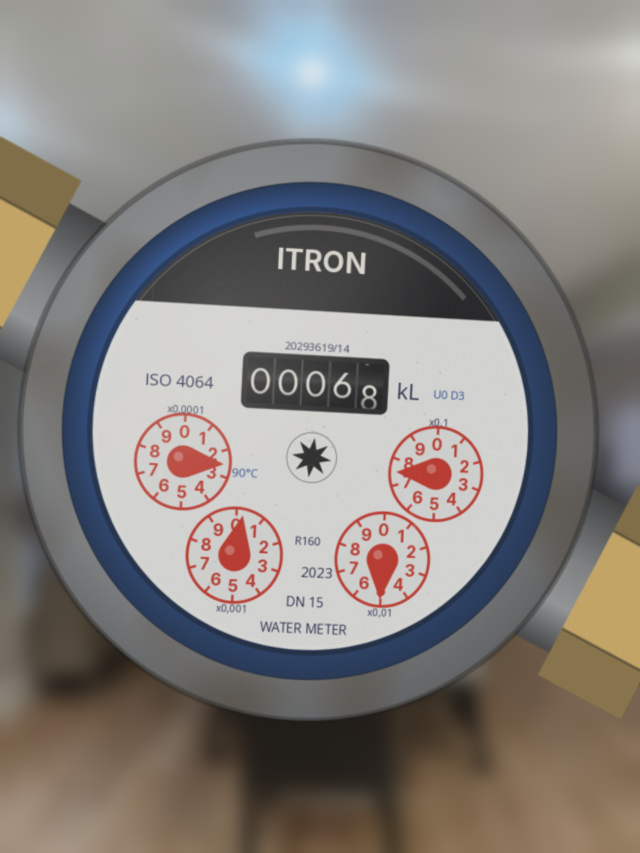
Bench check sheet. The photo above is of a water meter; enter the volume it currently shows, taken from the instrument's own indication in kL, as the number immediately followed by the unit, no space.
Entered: 67.7502kL
